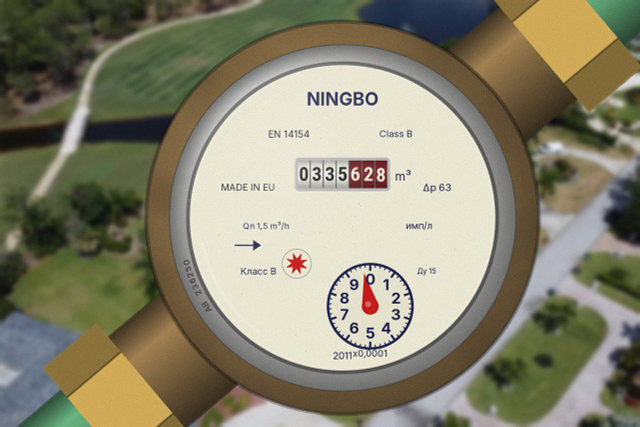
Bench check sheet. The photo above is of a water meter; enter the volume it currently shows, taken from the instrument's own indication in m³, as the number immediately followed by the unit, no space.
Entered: 335.6279m³
